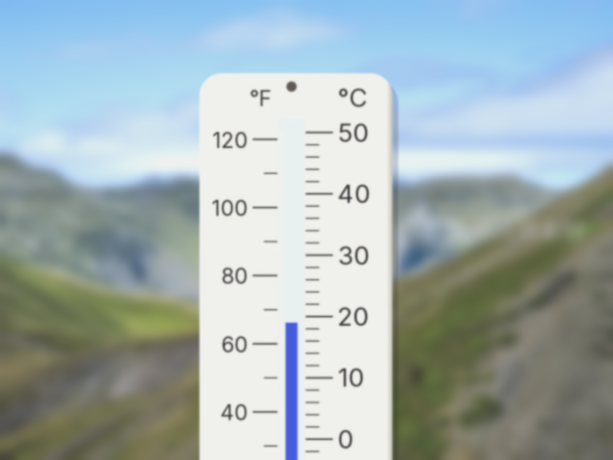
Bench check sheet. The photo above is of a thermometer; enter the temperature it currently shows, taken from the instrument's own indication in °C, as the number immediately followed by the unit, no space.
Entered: 19°C
